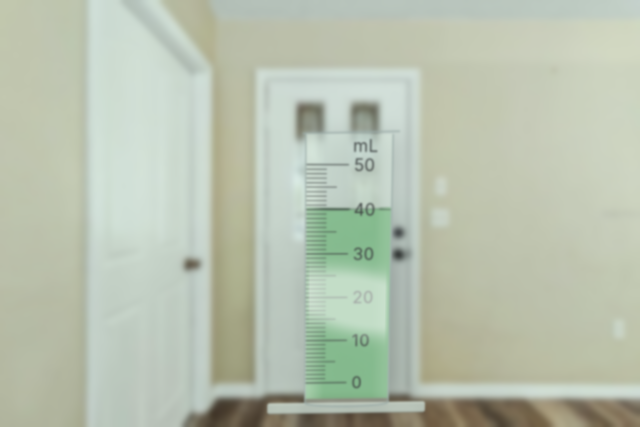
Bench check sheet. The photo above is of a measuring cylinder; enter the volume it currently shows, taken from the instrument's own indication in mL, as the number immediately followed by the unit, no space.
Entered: 40mL
